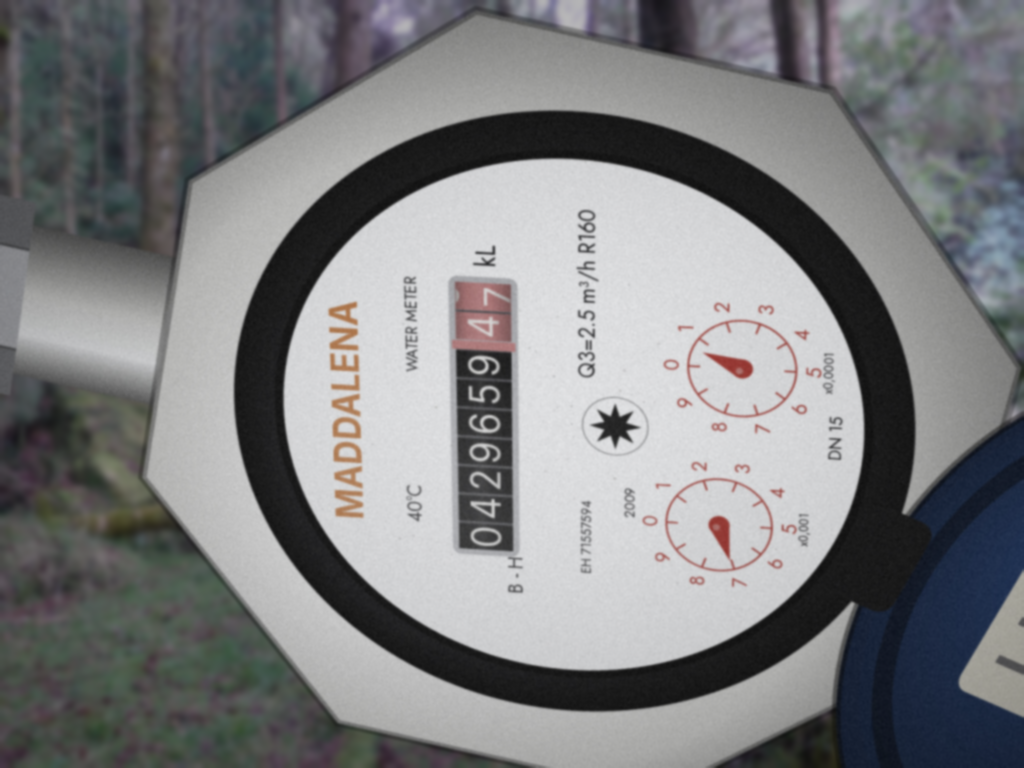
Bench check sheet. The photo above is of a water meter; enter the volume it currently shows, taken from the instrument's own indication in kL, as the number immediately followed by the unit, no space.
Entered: 429659.4670kL
